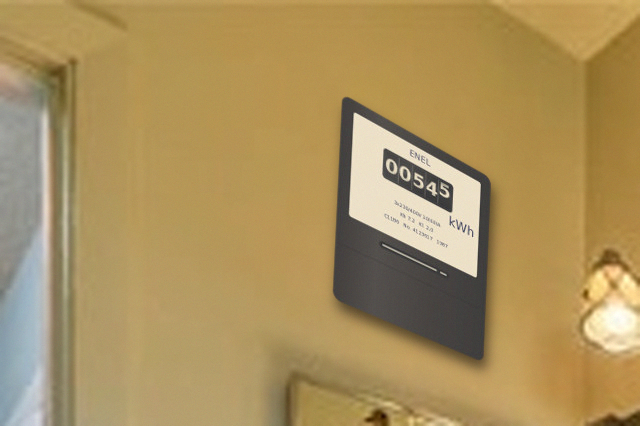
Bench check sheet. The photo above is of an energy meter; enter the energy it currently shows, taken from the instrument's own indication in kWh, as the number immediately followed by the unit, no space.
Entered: 545kWh
